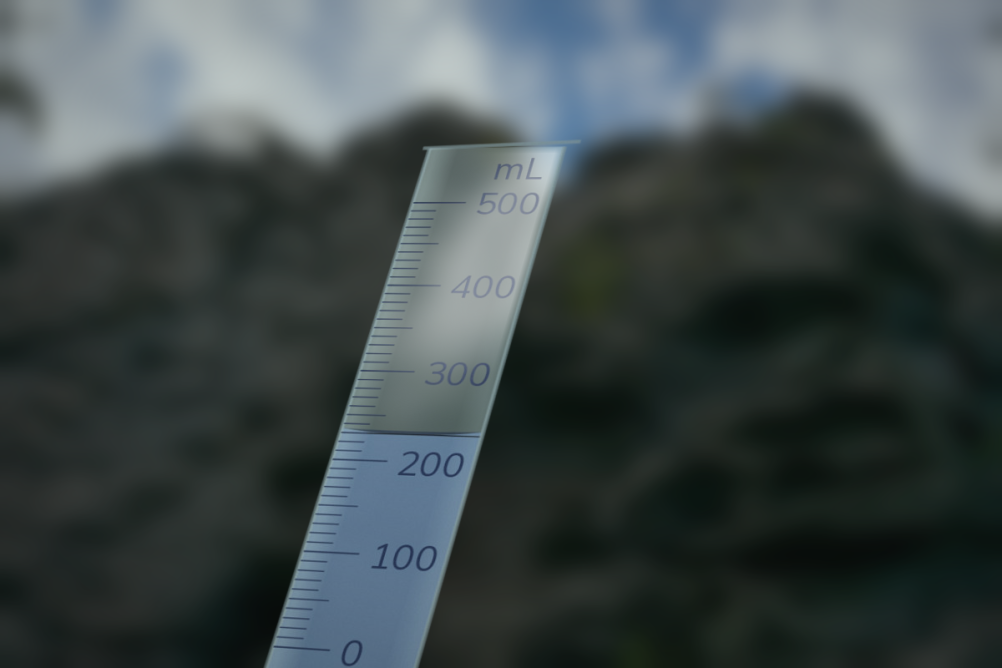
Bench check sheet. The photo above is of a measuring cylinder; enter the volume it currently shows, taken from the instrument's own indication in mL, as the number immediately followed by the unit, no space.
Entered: 230mL
